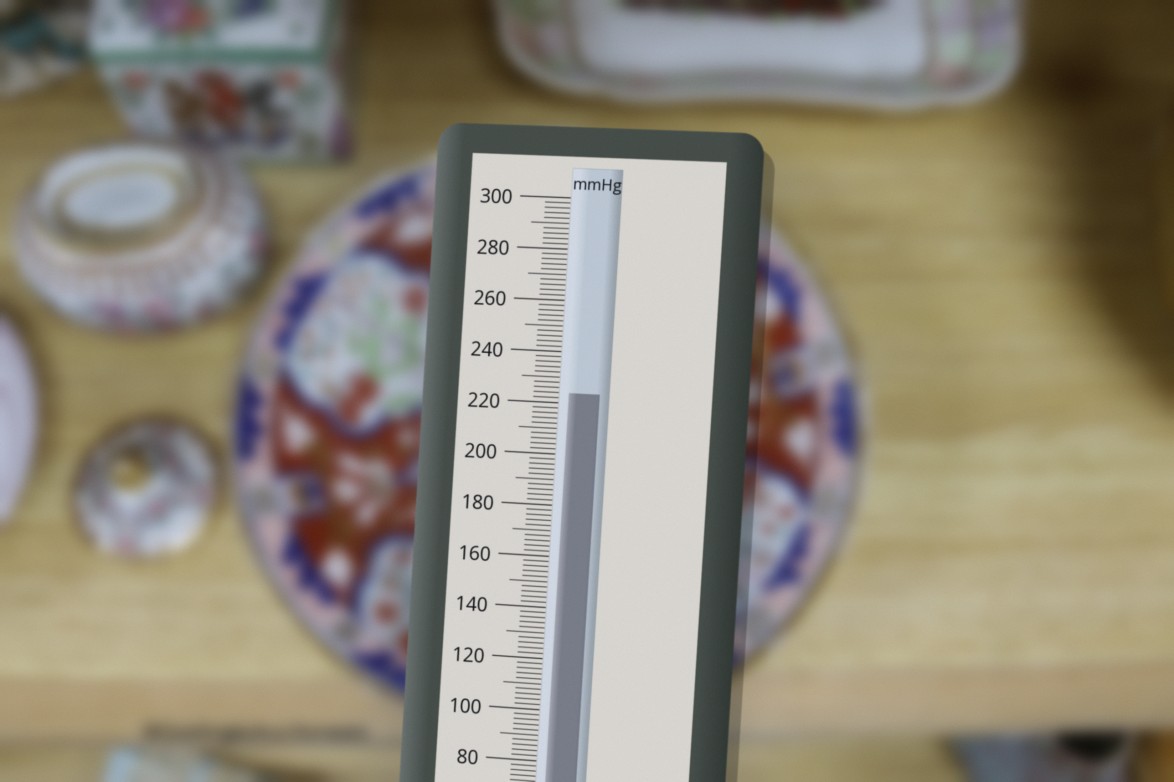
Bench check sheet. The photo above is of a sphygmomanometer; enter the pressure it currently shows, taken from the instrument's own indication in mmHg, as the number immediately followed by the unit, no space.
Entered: 224mmHg
